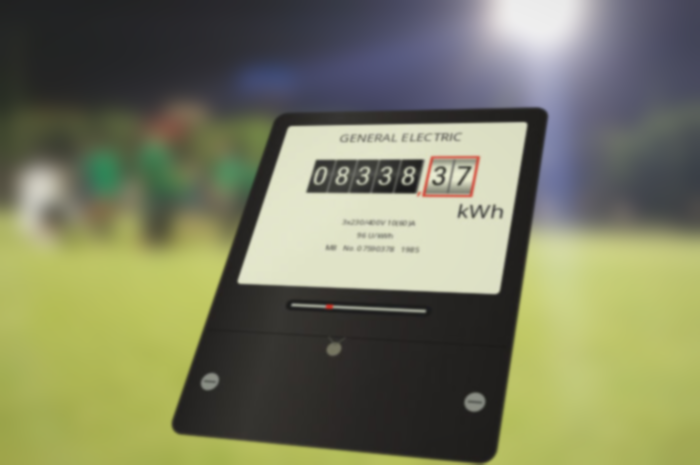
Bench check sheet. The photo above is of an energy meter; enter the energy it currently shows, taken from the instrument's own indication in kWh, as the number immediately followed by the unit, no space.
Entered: 8338.37kWh
